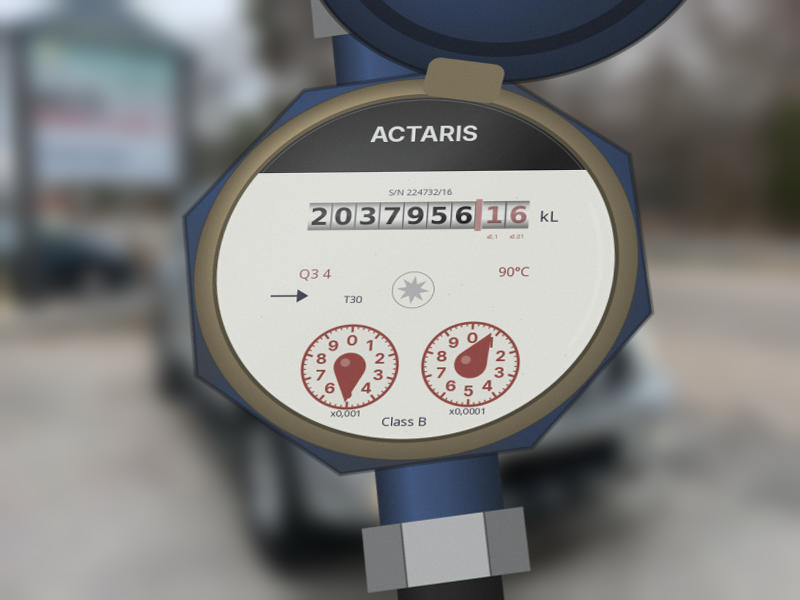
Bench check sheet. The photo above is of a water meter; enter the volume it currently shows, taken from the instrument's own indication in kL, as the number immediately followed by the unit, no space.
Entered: 2037956.1650kL
